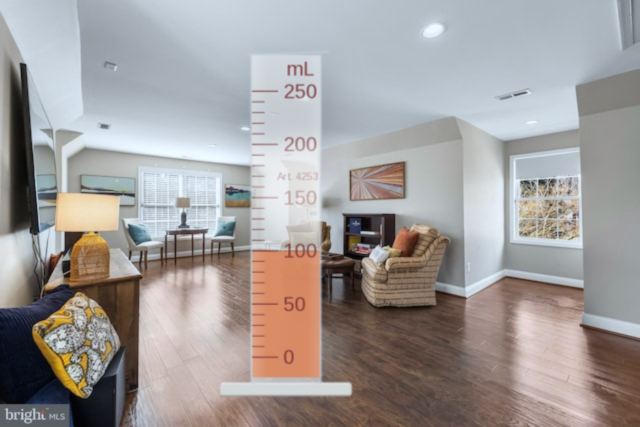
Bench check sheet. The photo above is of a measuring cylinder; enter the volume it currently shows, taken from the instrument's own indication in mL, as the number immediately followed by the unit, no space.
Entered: 100mL
